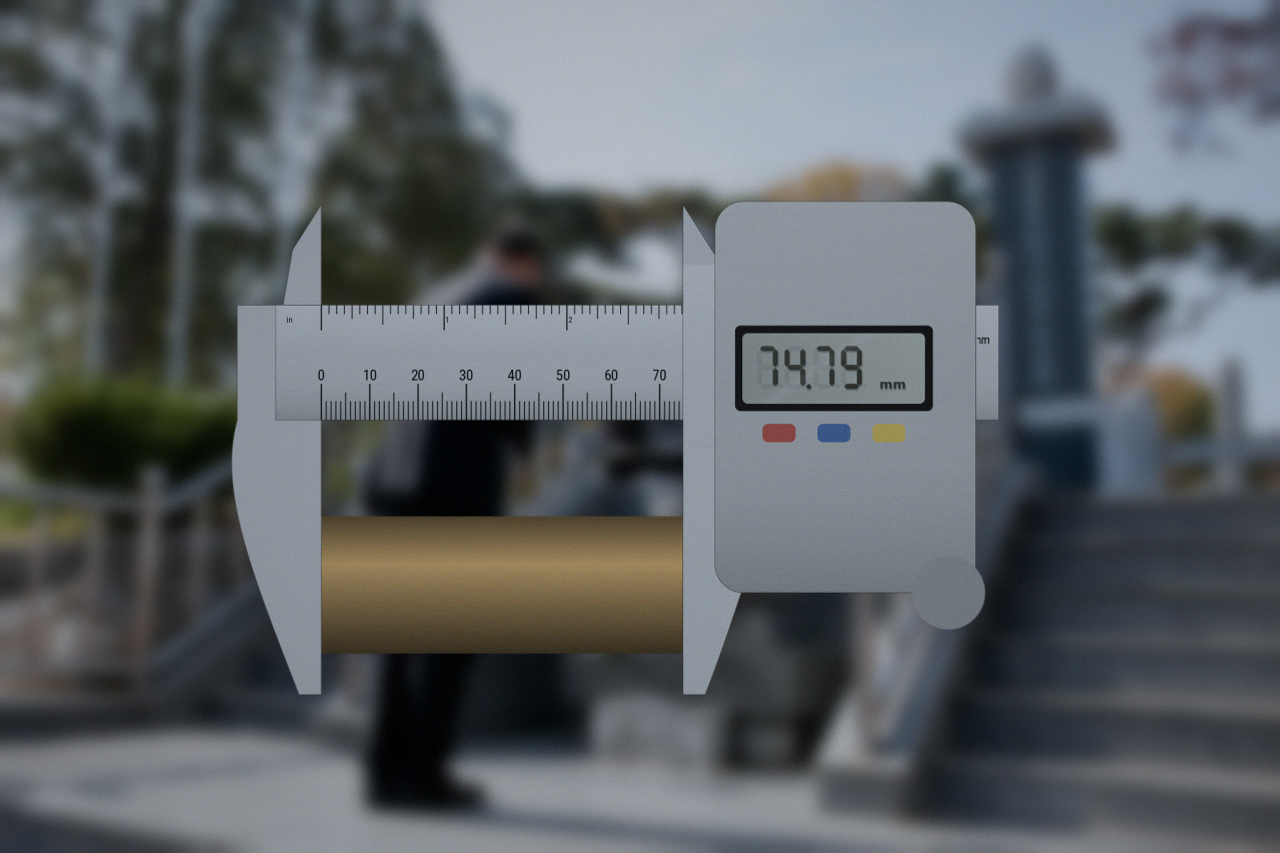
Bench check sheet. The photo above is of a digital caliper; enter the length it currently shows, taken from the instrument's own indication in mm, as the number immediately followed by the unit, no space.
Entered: 74.79mm
